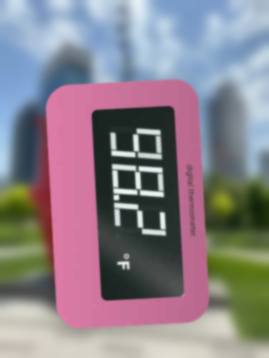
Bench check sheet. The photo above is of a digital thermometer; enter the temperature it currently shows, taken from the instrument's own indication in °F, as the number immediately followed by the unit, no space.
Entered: 98.2°F
